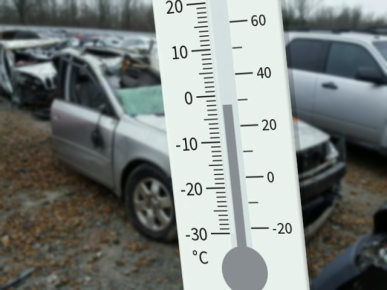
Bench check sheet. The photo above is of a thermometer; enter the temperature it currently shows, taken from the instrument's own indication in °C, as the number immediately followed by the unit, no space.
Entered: -2°C
